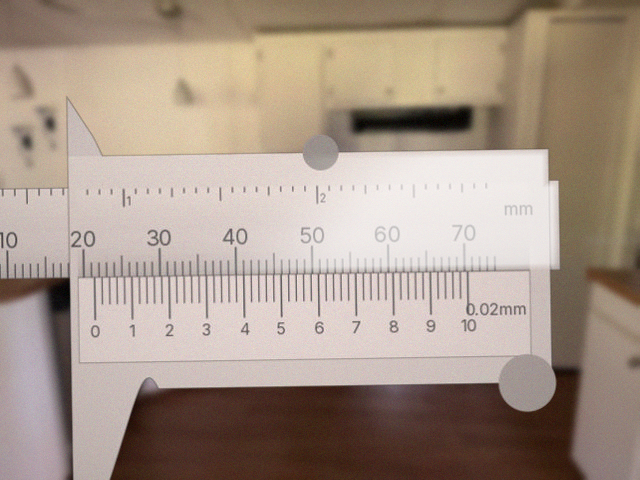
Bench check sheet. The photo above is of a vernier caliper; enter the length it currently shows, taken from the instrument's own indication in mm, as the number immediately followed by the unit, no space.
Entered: 21.4mm
